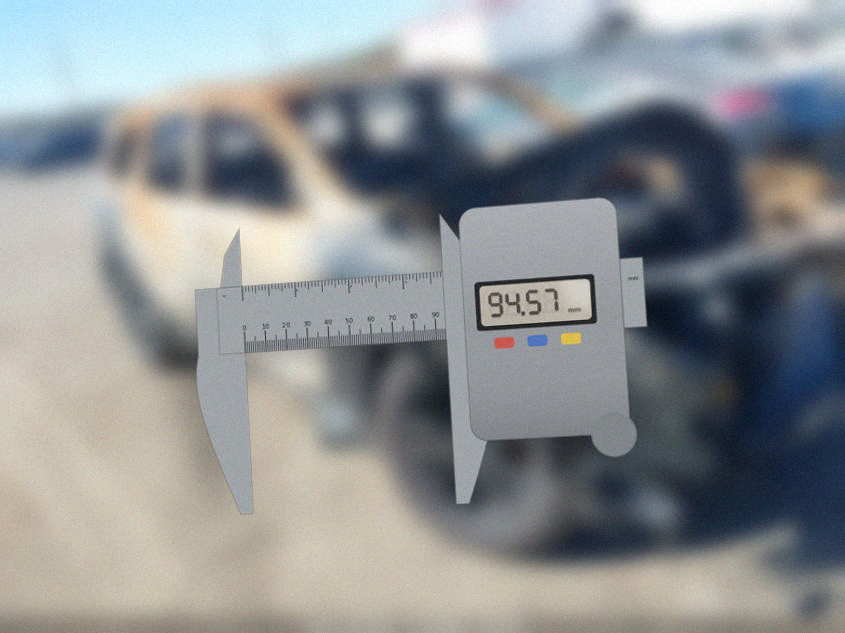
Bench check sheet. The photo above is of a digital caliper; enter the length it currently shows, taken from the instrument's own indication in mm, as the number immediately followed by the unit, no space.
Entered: 94.57mm
